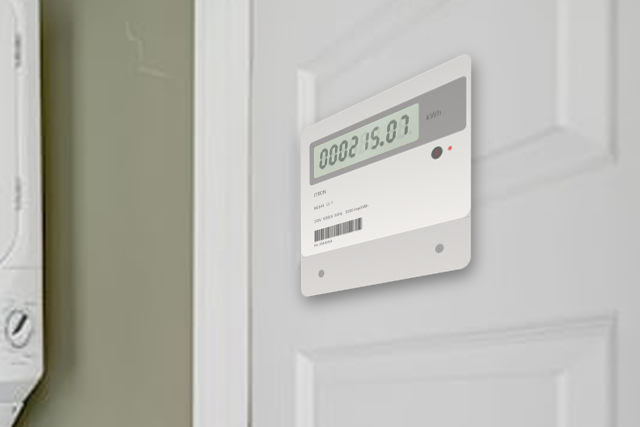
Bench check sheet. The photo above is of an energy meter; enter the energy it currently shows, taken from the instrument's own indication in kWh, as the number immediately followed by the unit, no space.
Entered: 215.07kWh
